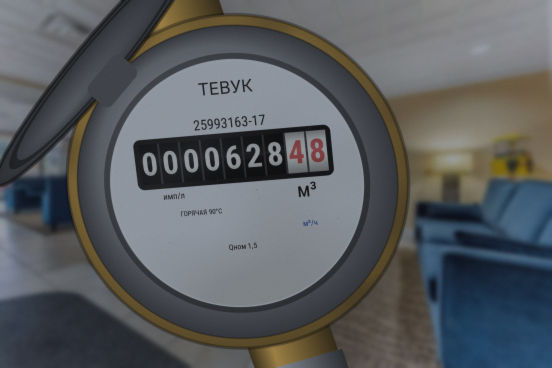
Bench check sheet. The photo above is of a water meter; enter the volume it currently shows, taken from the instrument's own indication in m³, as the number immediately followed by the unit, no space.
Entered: 628.48m³
